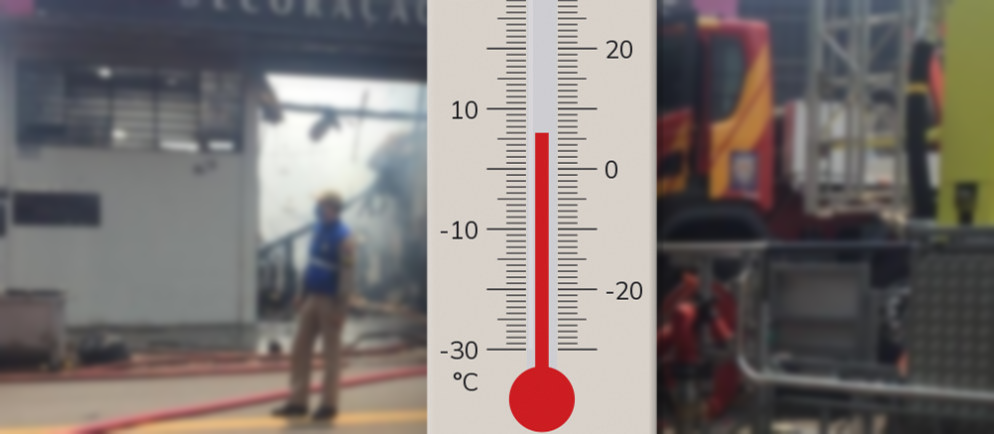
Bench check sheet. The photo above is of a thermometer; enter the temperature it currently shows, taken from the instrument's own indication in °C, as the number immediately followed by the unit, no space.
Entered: 6°C
